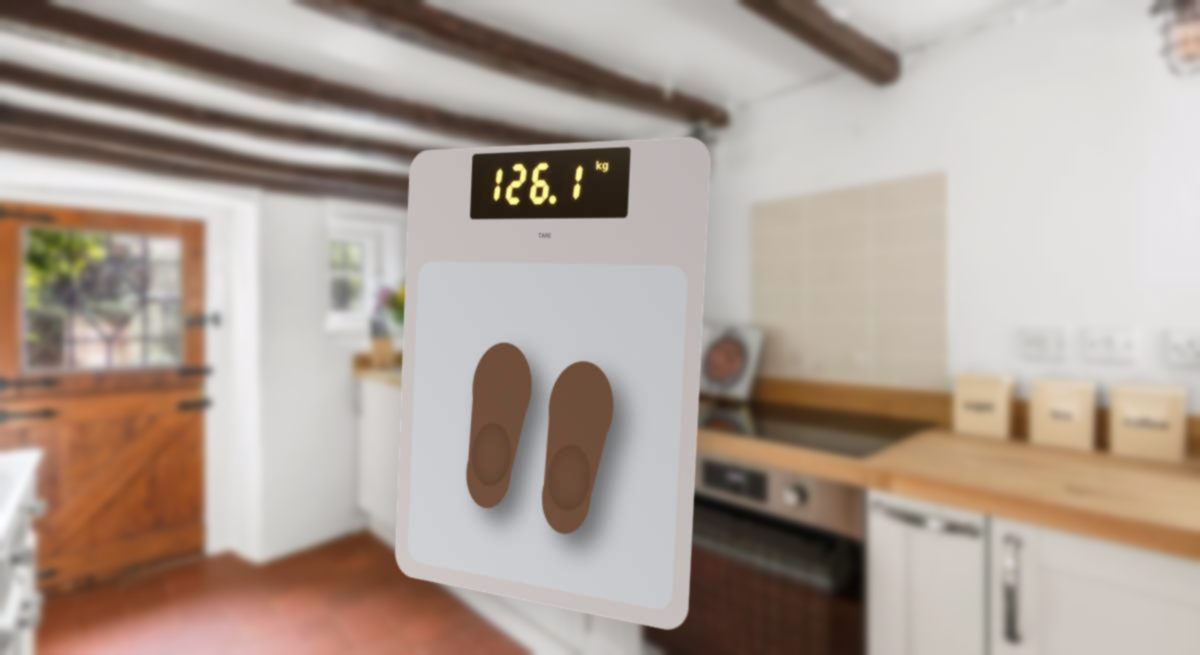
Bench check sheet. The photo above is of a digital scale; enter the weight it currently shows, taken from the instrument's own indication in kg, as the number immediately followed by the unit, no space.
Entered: 126.1kg
